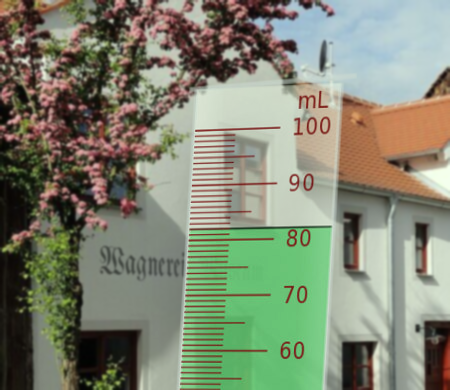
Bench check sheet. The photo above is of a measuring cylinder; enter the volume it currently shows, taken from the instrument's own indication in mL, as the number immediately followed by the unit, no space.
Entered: 82mL
